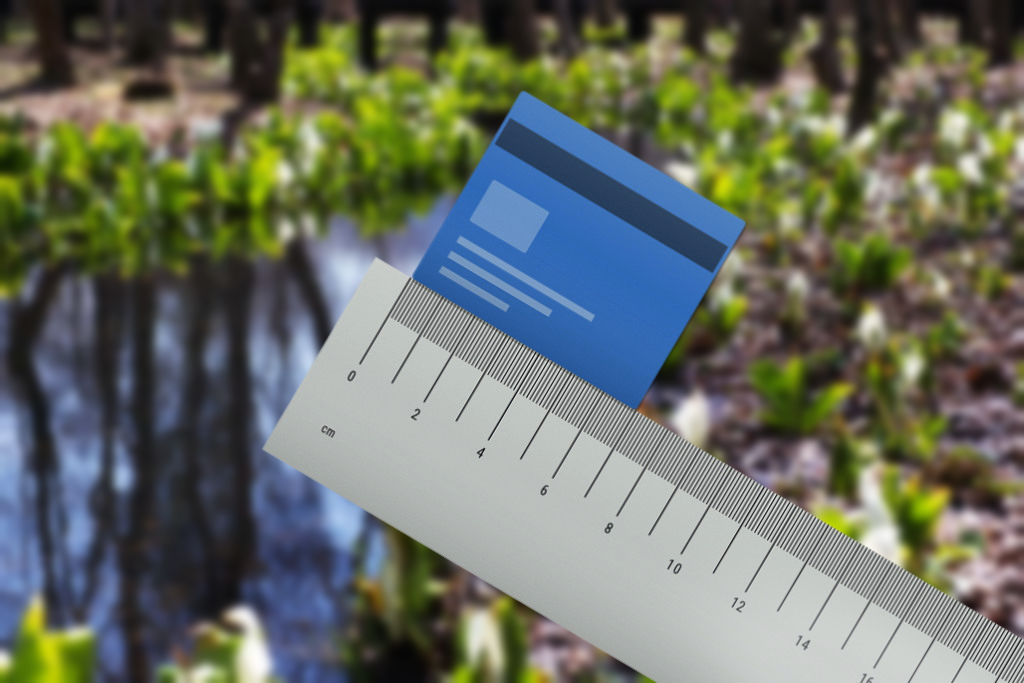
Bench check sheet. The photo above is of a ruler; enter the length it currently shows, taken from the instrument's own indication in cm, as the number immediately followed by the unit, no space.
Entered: 7cm
